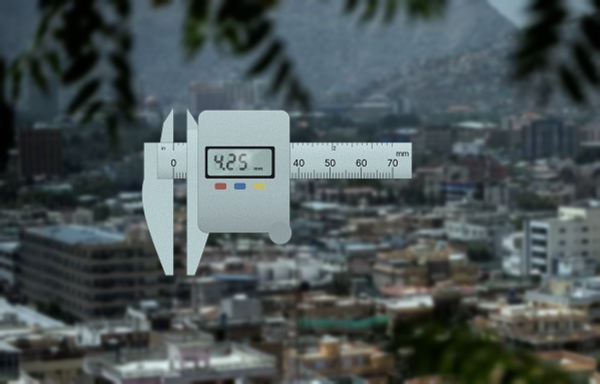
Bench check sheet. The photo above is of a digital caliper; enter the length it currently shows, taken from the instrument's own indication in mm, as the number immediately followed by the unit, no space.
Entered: 4.25mm
